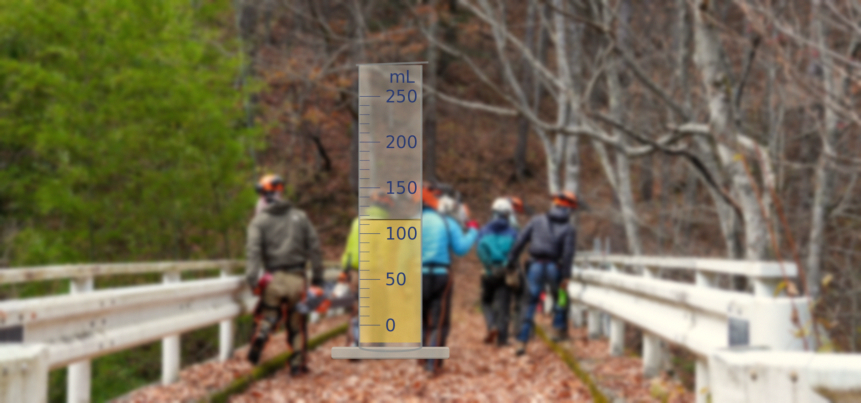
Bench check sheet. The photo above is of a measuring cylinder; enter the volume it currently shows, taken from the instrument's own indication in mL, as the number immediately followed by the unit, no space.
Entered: 115mL
